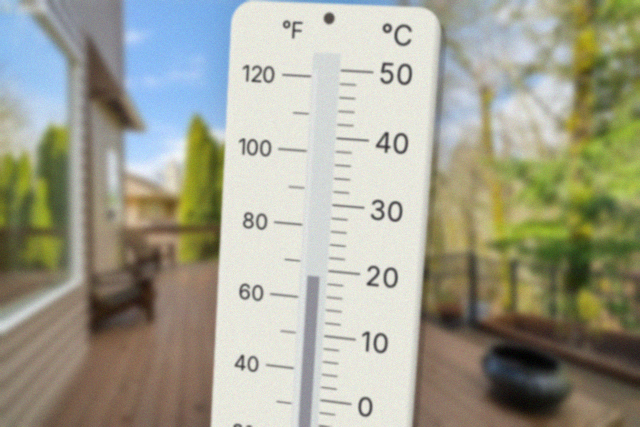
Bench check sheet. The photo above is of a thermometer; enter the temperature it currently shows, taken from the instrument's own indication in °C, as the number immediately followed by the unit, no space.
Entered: 19°C
